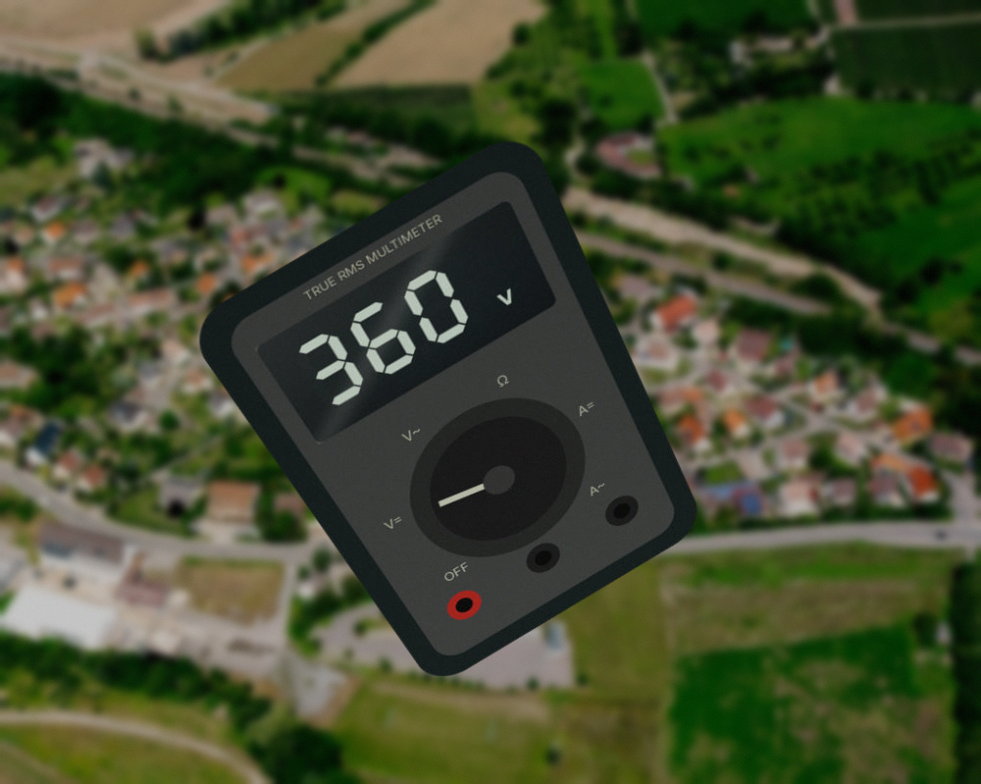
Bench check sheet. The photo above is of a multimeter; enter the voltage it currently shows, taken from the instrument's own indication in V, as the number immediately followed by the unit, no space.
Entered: 360V
